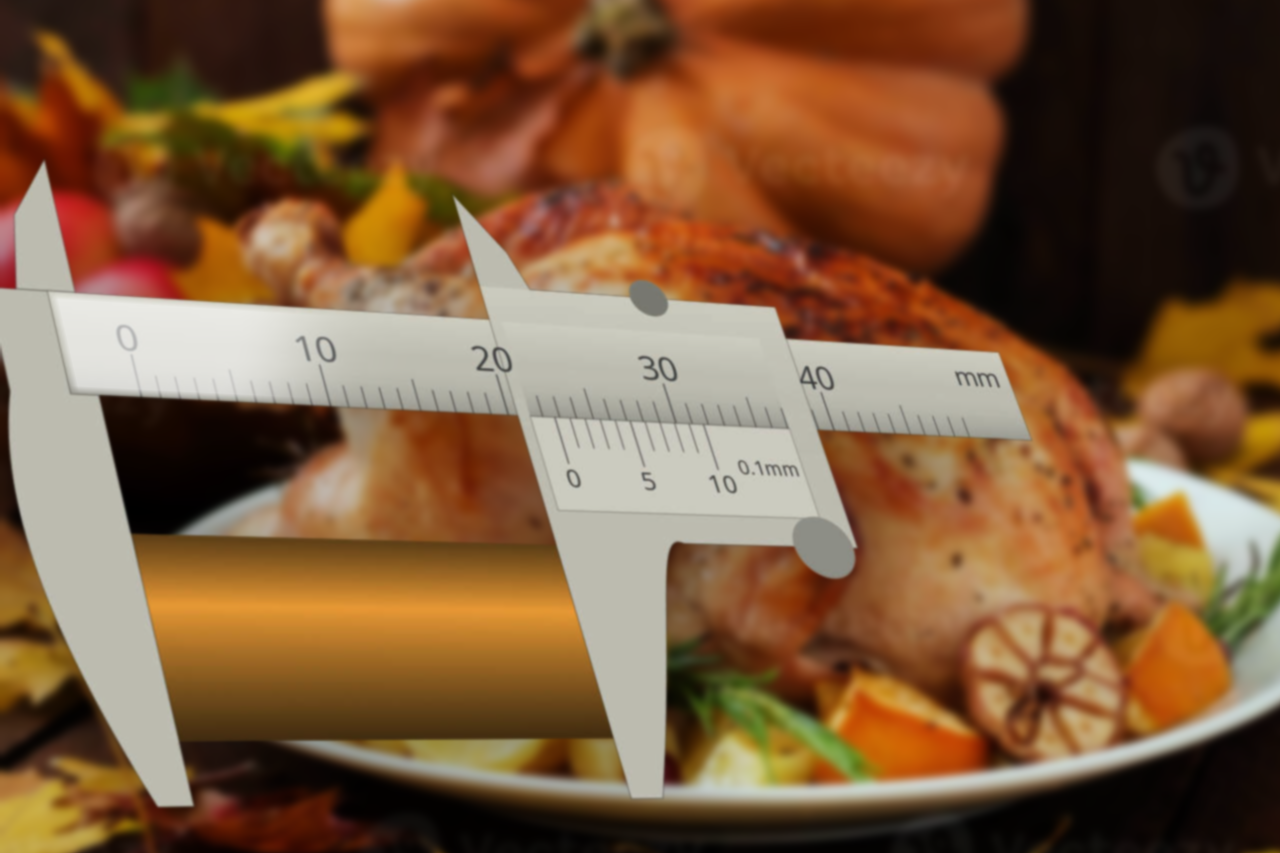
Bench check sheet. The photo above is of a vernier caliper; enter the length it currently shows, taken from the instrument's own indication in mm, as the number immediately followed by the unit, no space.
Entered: 22.7mm
